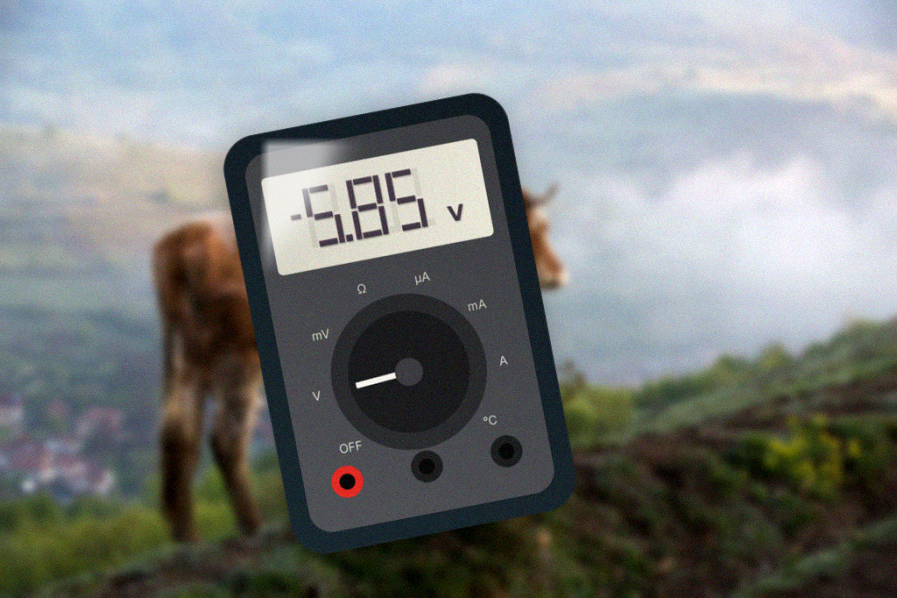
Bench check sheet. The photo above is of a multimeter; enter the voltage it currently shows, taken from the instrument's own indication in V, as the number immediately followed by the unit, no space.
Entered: -5.85V
